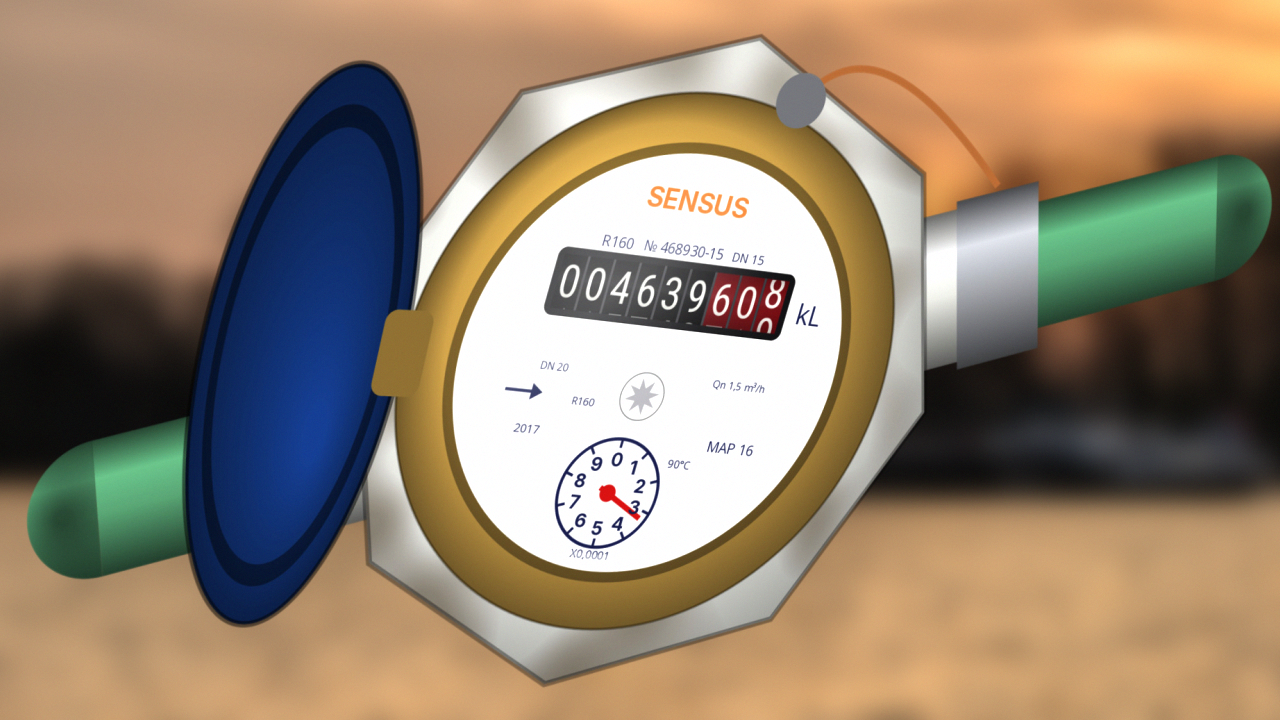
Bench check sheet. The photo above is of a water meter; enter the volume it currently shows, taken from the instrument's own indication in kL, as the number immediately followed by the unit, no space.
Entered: 4639.6083kL
